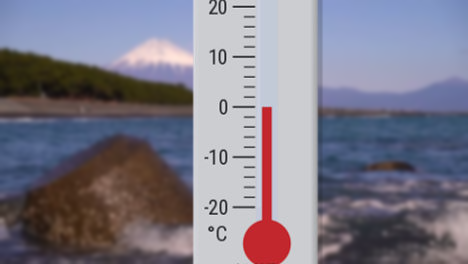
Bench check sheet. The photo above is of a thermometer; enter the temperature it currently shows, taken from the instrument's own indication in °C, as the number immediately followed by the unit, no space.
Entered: 0°C
